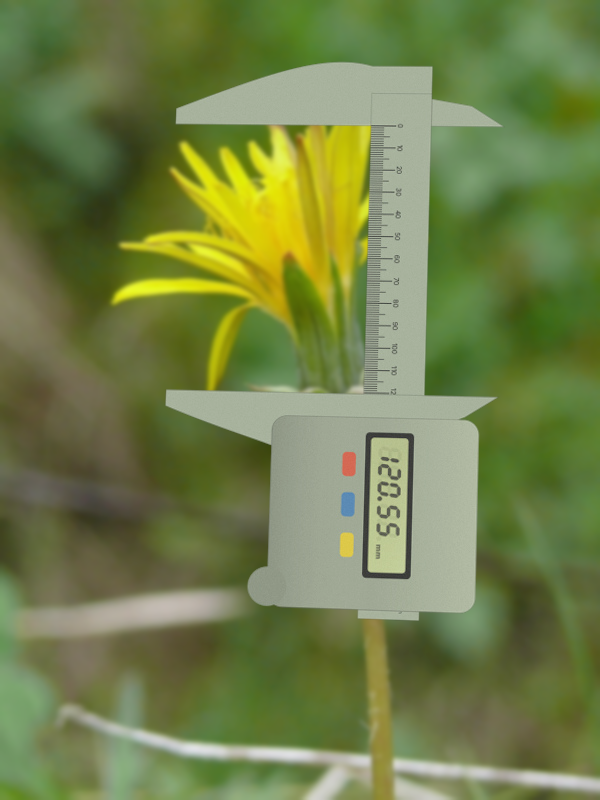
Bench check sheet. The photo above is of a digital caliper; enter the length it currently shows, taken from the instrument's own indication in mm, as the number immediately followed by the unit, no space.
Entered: 120.55mm
